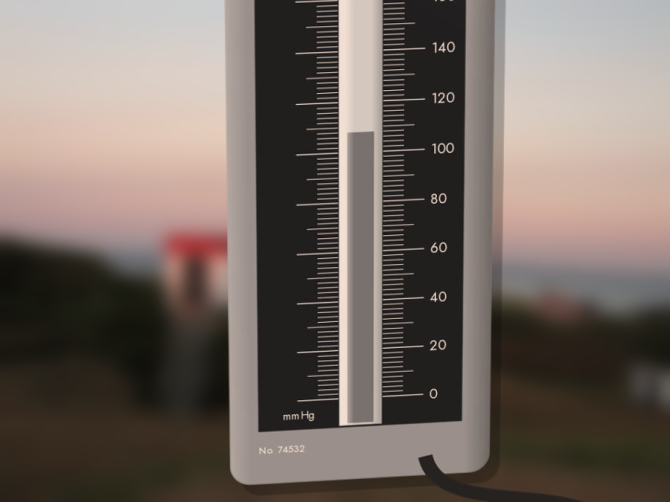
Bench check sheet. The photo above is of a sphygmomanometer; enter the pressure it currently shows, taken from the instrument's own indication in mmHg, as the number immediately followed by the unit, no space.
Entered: 108mmHg
